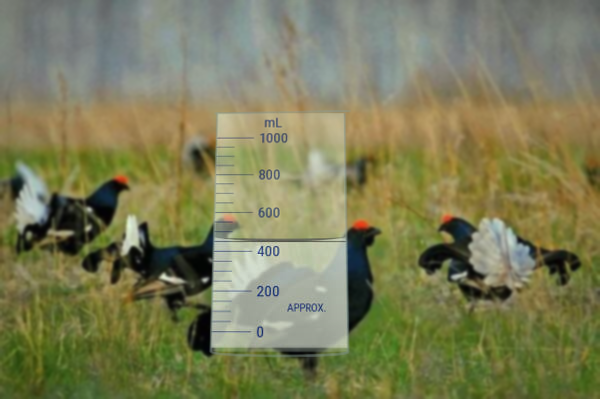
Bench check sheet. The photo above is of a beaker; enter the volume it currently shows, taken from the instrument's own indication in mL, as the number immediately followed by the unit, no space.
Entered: 450mL
